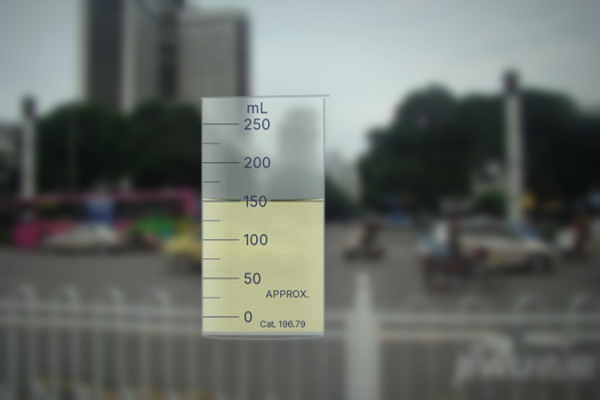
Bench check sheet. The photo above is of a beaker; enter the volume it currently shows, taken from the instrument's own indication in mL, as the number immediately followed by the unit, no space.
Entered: 150mL
